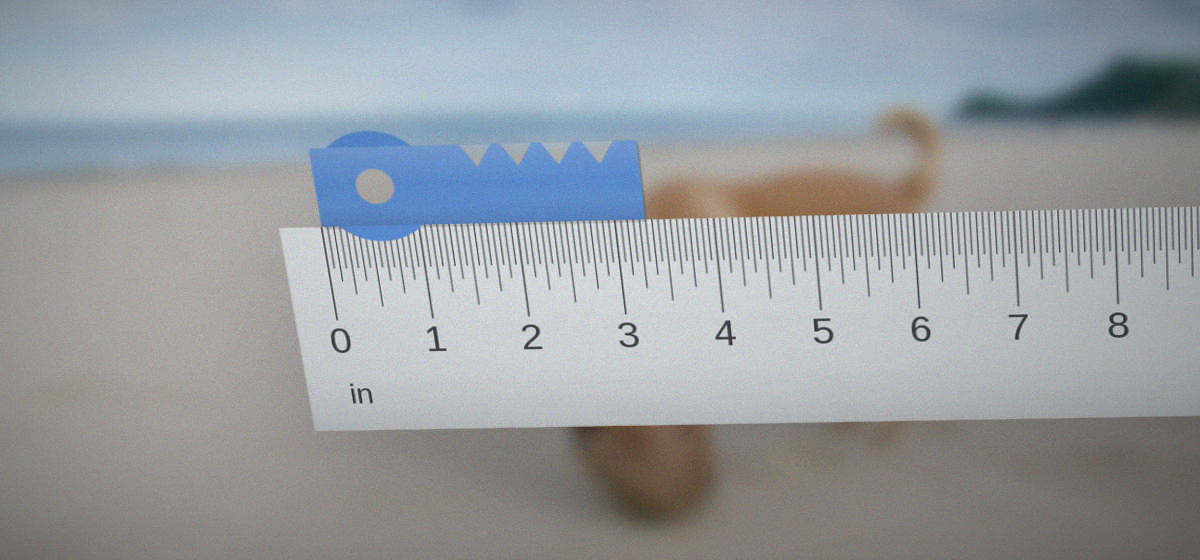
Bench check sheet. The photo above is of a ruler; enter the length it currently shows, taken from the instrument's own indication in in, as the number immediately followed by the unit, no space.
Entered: 3.3125in
